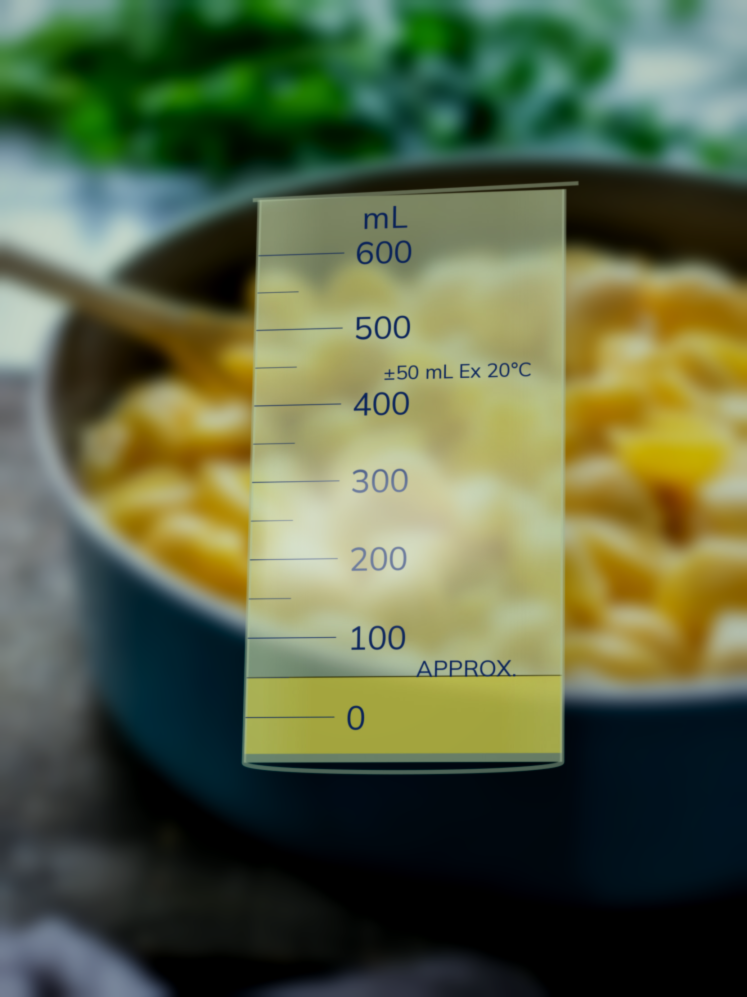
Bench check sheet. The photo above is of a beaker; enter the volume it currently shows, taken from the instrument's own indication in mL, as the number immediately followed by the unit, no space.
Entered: 50mL
